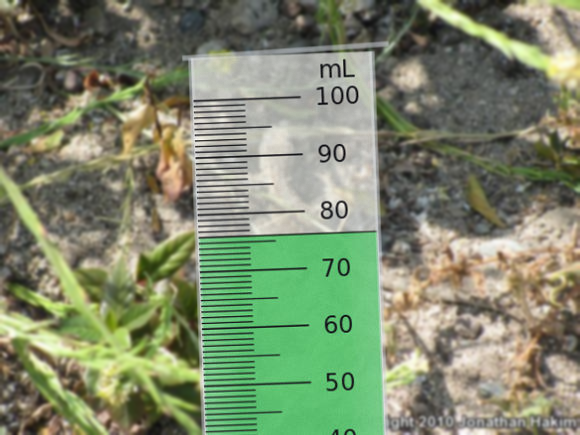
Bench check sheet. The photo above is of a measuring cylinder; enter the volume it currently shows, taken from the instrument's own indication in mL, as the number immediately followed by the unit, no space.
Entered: 76mL
